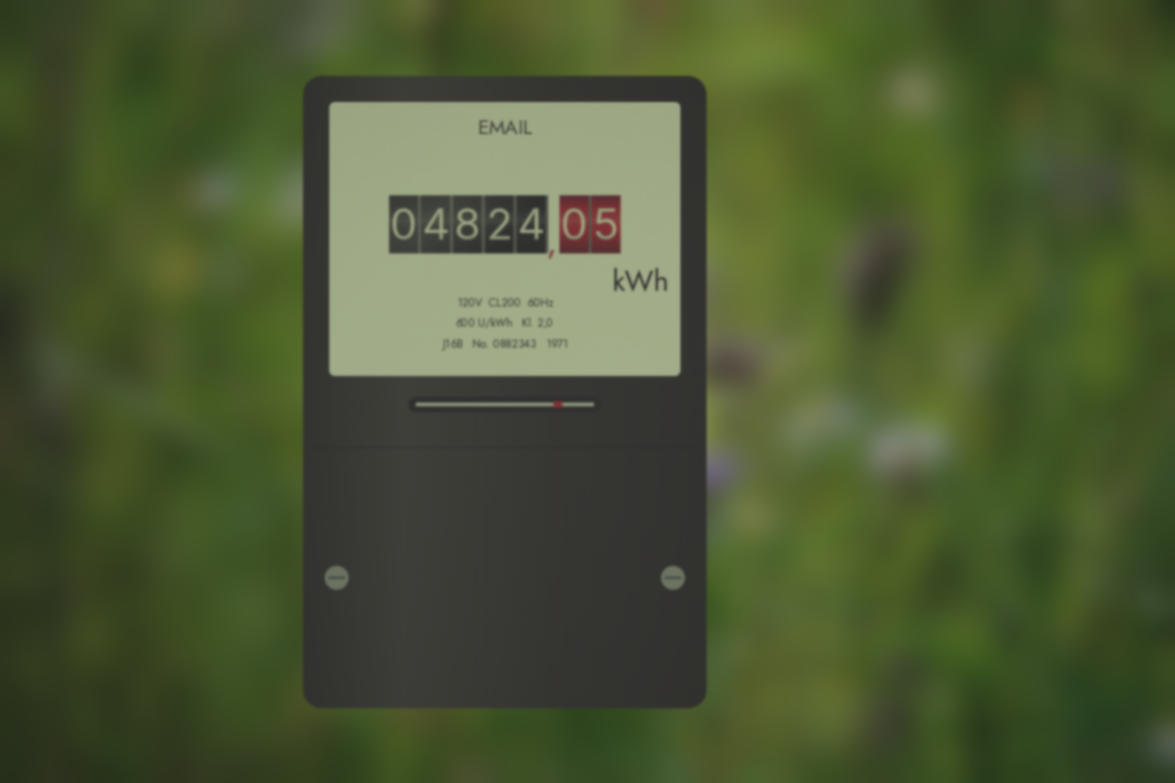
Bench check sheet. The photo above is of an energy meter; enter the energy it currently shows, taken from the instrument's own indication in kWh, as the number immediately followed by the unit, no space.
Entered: 4824.05kWh
